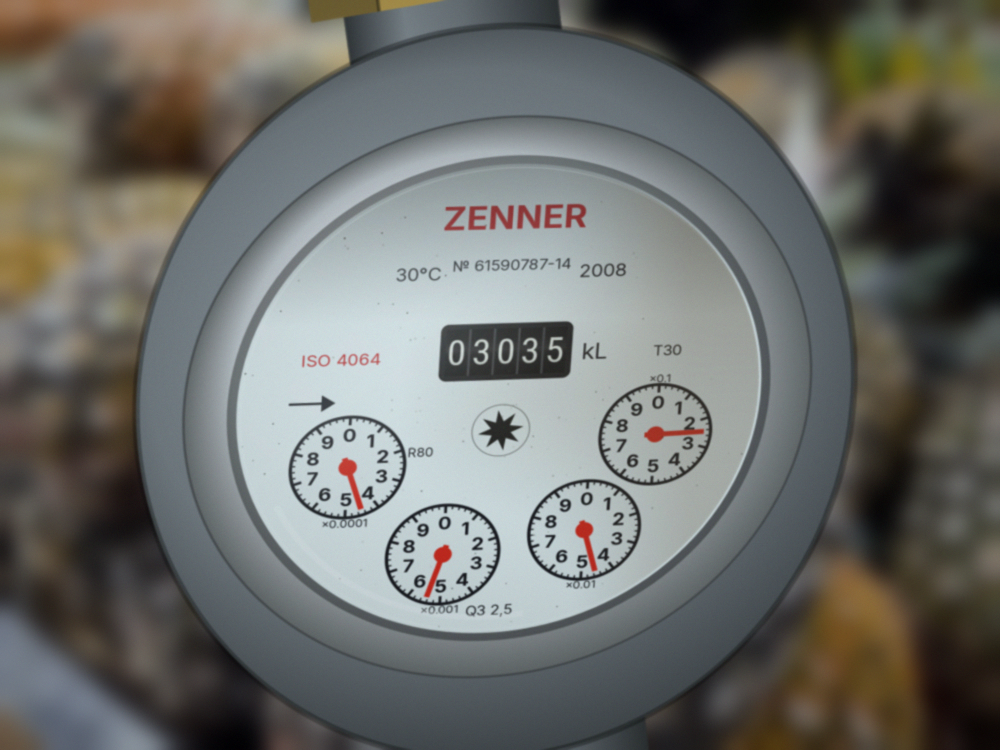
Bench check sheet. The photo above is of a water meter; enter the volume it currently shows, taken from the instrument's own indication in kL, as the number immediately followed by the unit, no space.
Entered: 3035.2454kL
